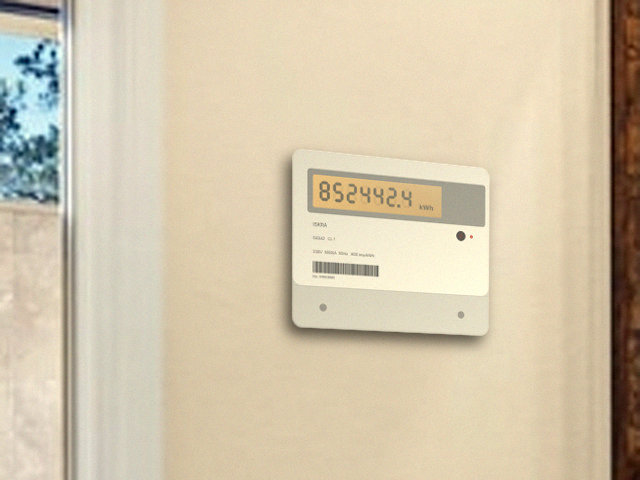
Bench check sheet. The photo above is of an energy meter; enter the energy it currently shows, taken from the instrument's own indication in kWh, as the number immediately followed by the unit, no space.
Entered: 852442.4kWh
